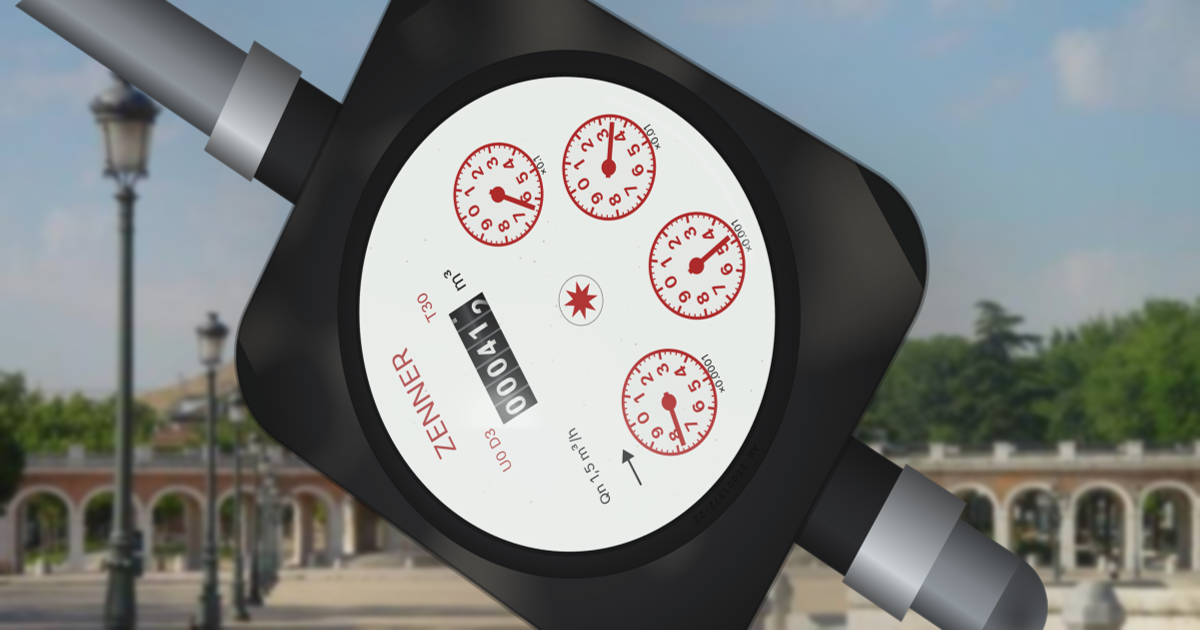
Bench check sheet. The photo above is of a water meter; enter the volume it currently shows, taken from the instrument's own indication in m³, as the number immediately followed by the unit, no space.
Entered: 411.6347m³
